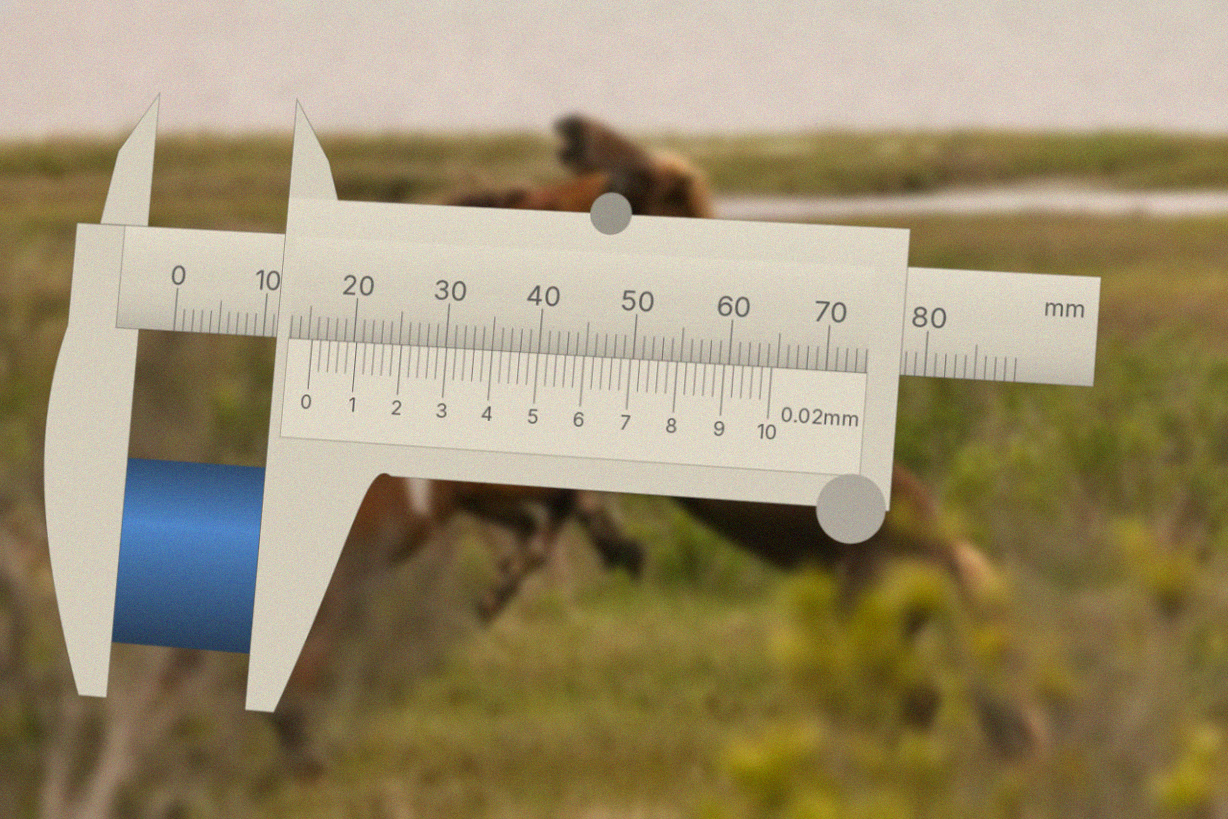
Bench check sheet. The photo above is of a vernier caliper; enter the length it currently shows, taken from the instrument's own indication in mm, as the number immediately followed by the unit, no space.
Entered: 15.4mm
